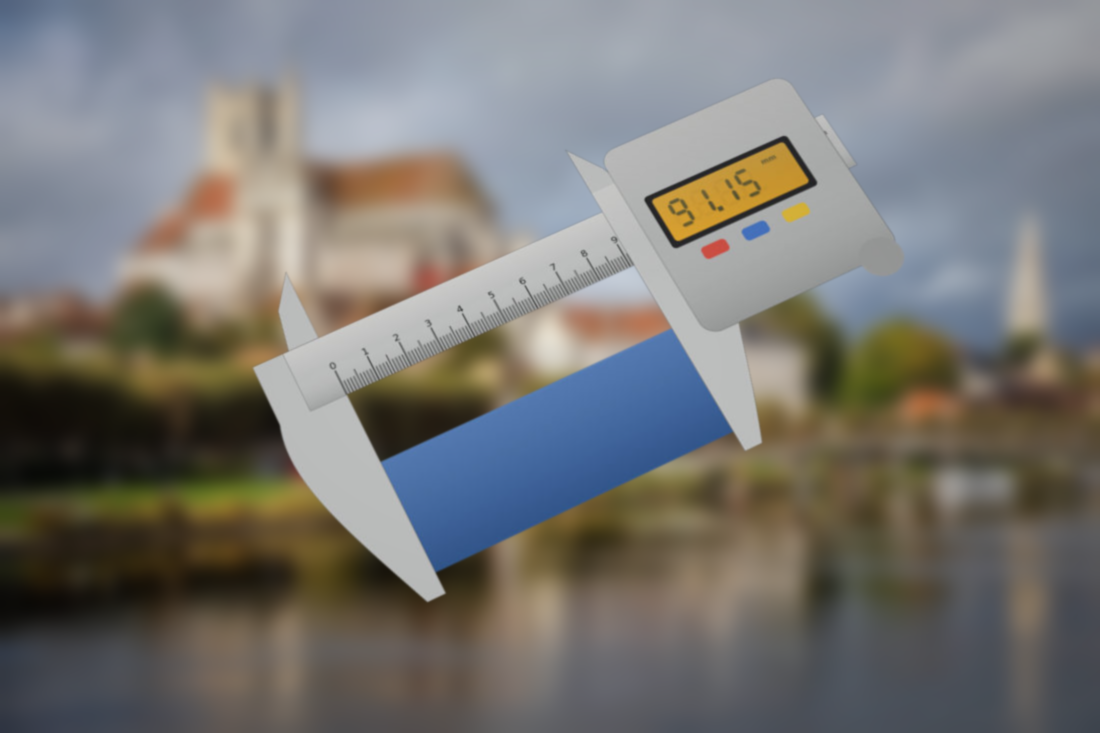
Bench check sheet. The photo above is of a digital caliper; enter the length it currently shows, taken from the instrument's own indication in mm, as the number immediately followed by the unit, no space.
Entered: 91.15mm
